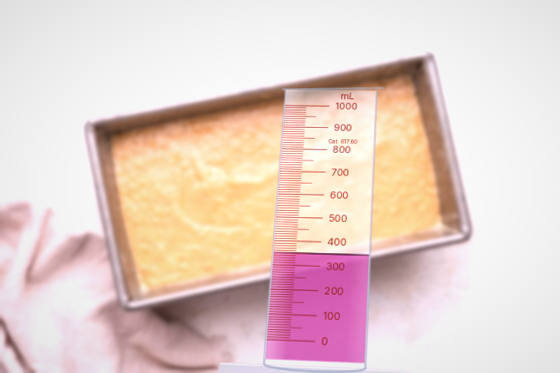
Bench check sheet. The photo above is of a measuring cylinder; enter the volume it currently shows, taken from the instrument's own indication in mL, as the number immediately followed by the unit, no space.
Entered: 350mL
